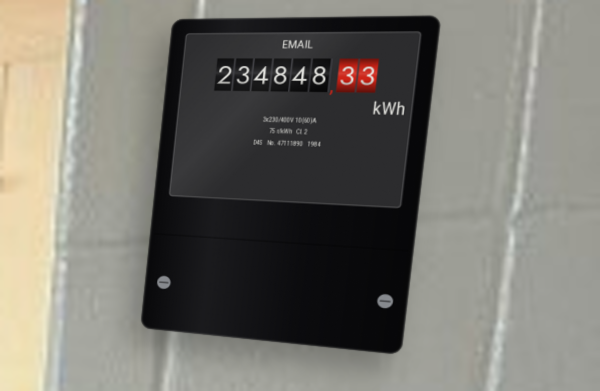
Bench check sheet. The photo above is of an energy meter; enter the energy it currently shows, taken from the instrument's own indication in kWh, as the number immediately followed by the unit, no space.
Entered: 234848.33kWh
